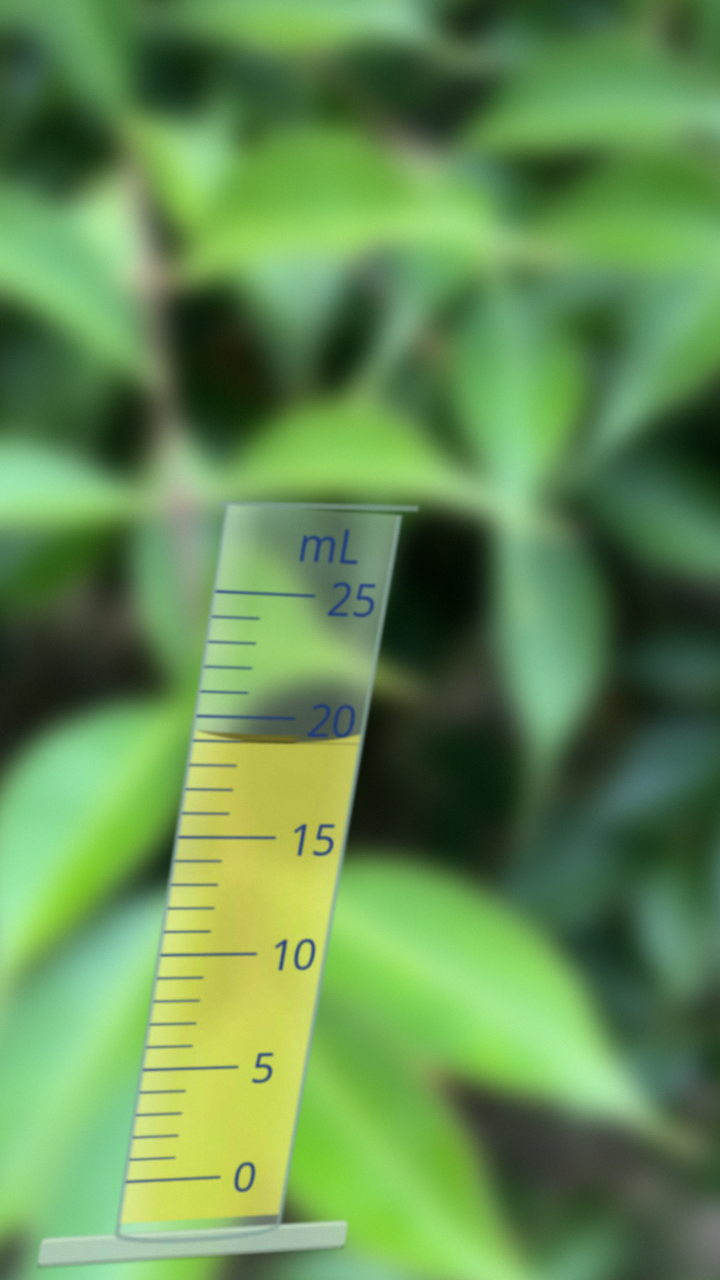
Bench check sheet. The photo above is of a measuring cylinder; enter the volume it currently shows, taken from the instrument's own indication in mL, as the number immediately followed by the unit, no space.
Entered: 19mL
